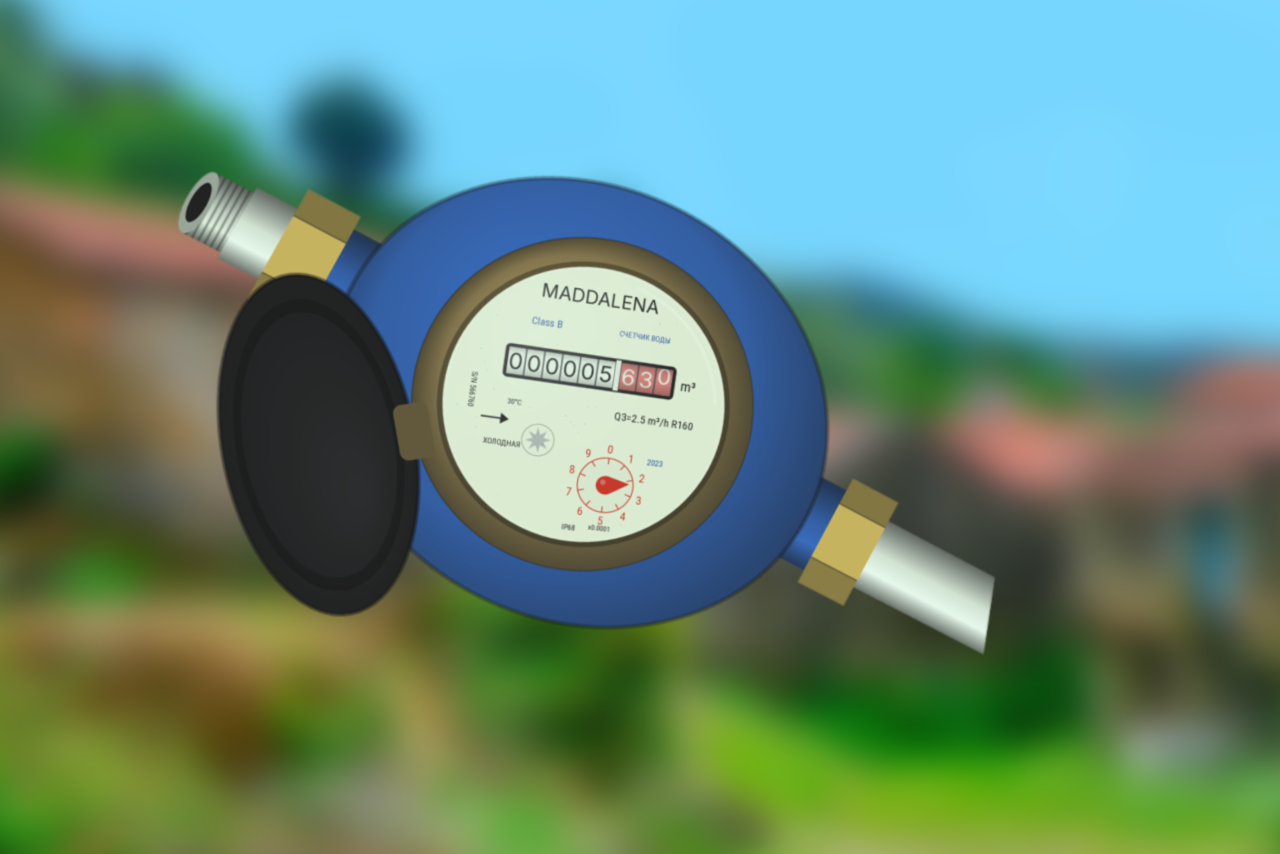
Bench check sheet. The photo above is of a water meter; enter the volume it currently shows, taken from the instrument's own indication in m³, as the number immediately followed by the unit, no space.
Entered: 5.6302m³
